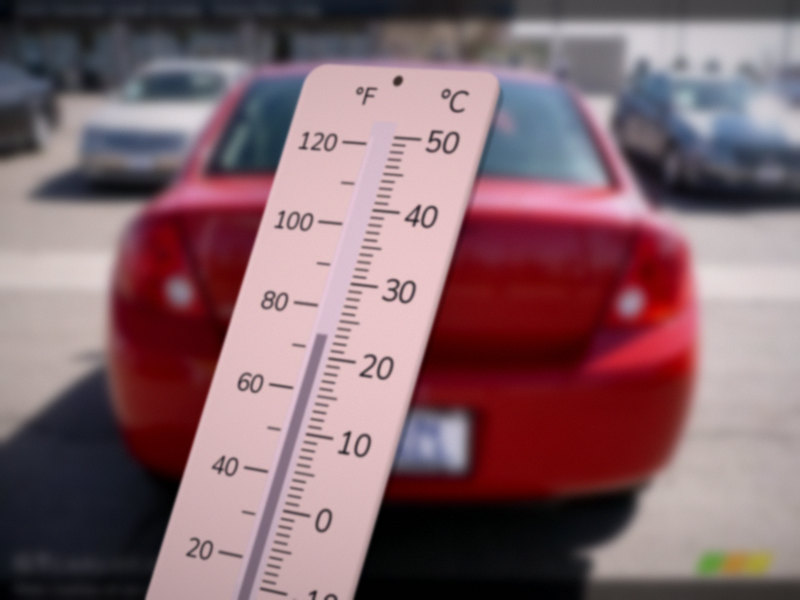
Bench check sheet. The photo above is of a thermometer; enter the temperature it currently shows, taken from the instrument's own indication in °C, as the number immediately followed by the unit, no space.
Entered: 23°C
